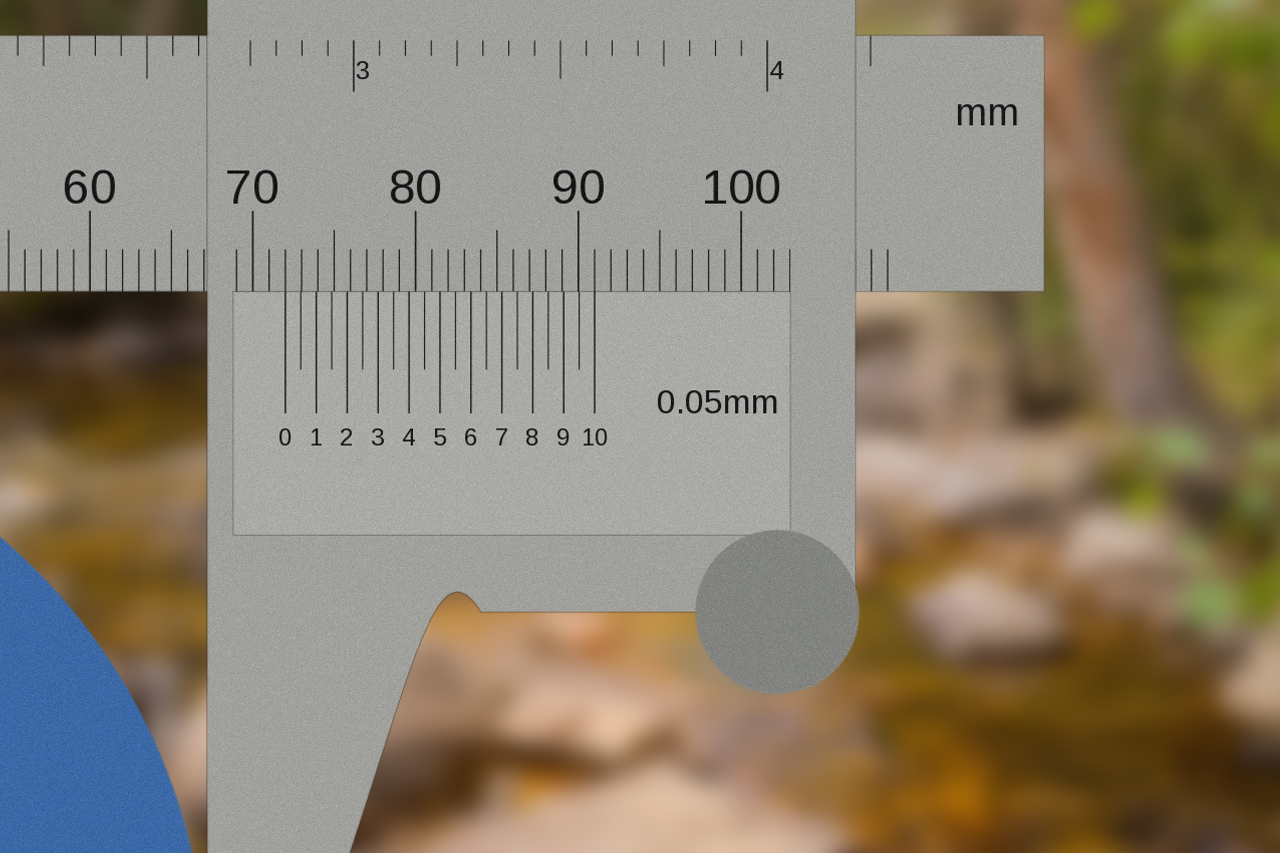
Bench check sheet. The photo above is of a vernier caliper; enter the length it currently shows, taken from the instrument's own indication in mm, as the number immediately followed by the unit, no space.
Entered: 72.0mm
